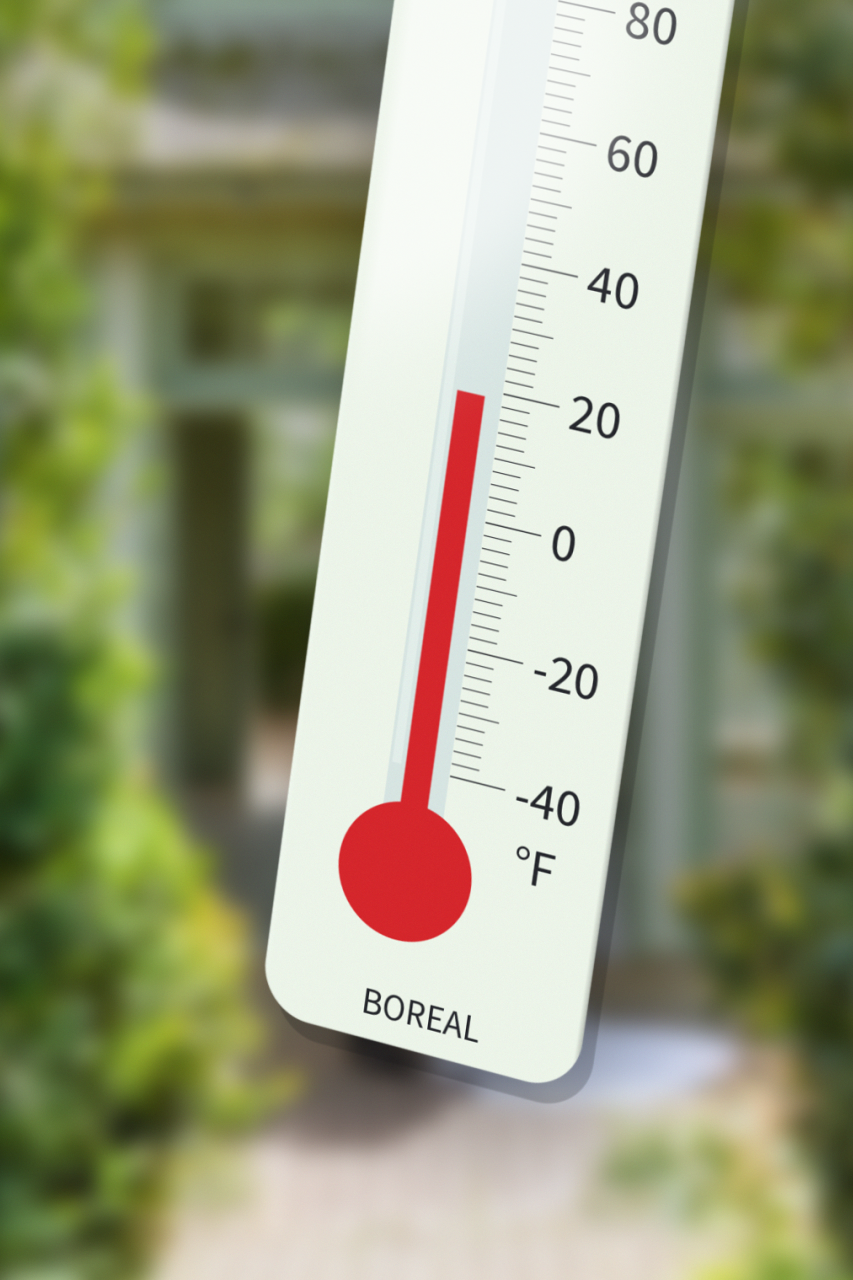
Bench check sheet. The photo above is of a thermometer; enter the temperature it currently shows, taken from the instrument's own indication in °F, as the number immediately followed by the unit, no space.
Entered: 19°F
